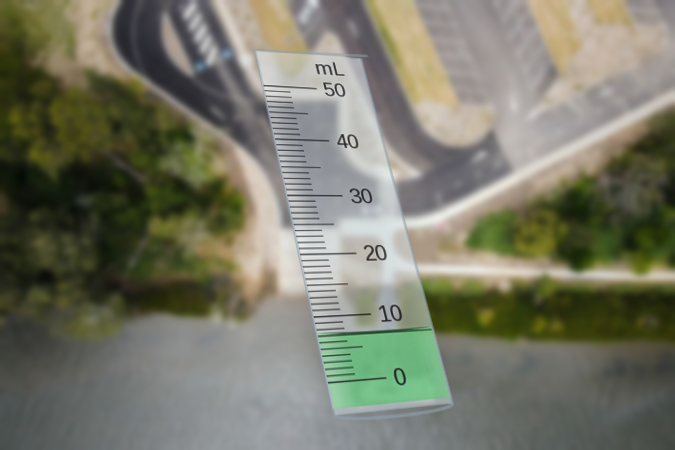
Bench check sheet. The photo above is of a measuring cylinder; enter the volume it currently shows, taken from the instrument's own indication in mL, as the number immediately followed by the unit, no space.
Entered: 7mL
